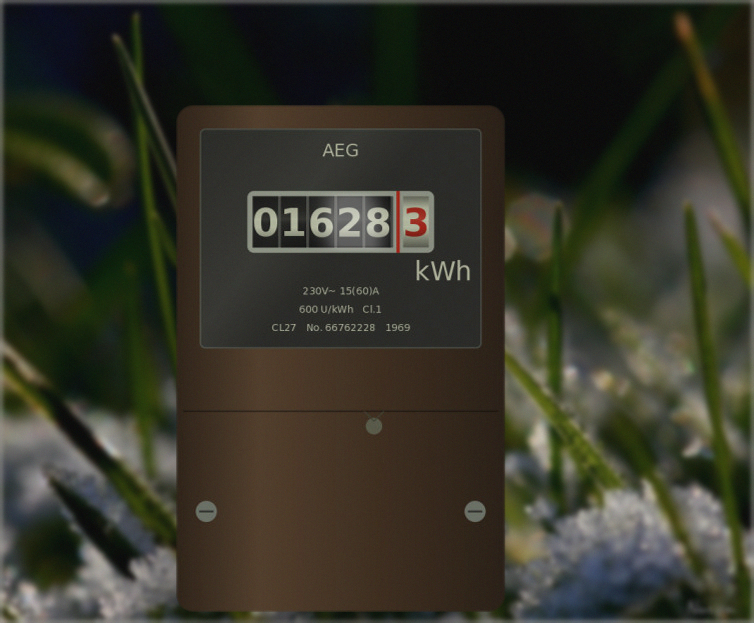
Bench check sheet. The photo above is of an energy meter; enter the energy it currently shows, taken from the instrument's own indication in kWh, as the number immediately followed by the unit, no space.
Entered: 1628.3kWh
